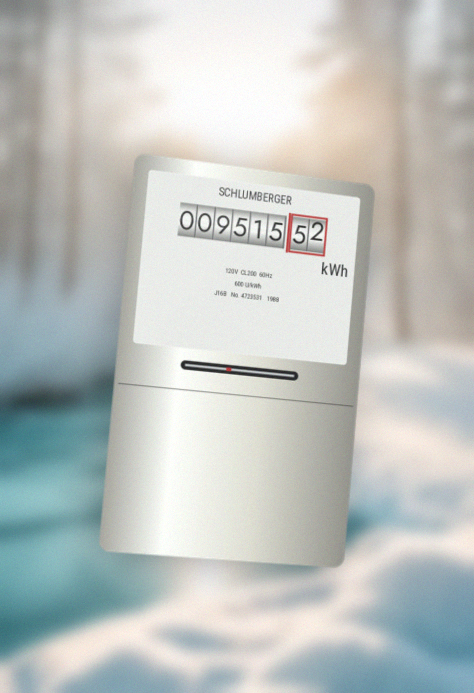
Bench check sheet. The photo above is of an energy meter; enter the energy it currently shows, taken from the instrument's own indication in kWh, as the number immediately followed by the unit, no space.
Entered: 9515.52kWh
